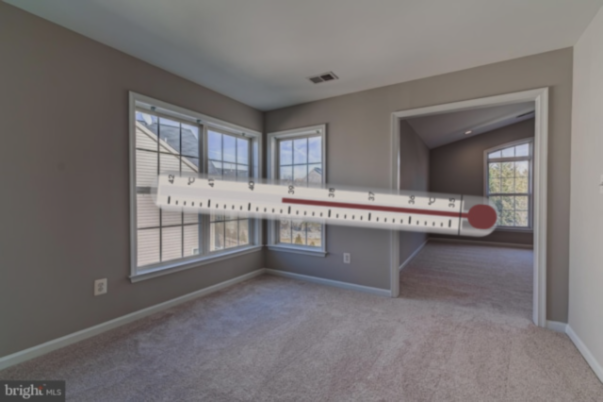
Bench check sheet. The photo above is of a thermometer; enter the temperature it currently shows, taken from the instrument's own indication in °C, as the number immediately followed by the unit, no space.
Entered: 39.2°C
